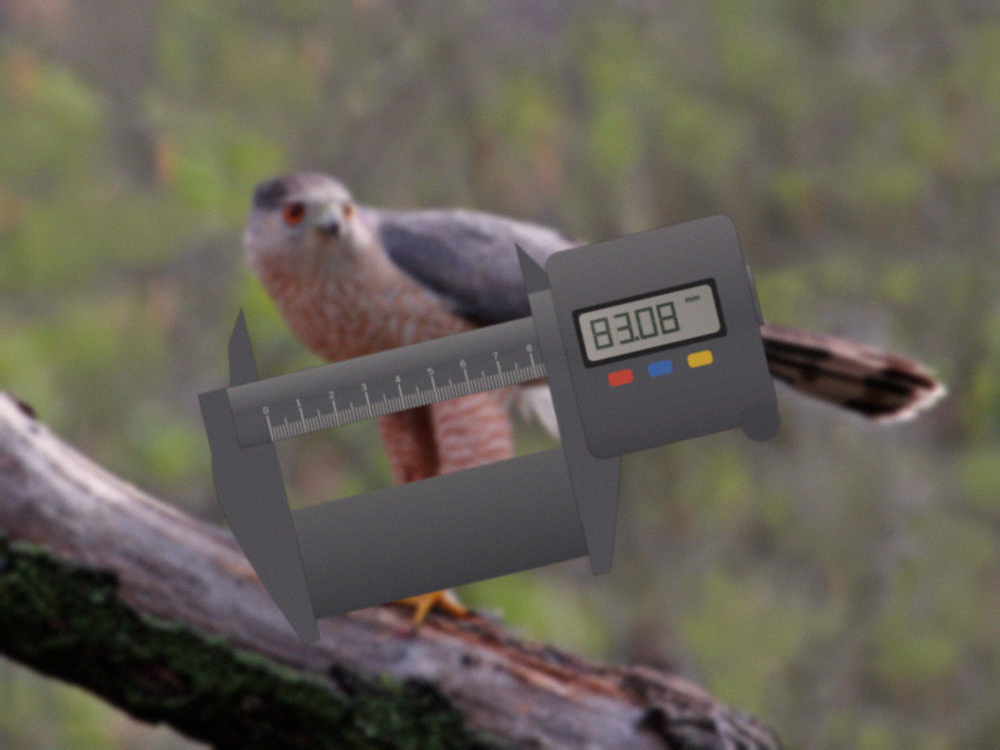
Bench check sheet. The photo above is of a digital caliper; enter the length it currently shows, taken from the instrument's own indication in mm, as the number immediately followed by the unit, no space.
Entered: 83.08mm
